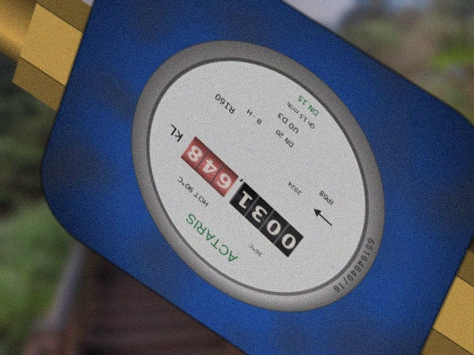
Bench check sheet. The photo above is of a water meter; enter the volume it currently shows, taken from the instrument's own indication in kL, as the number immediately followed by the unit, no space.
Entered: 31.648kL
